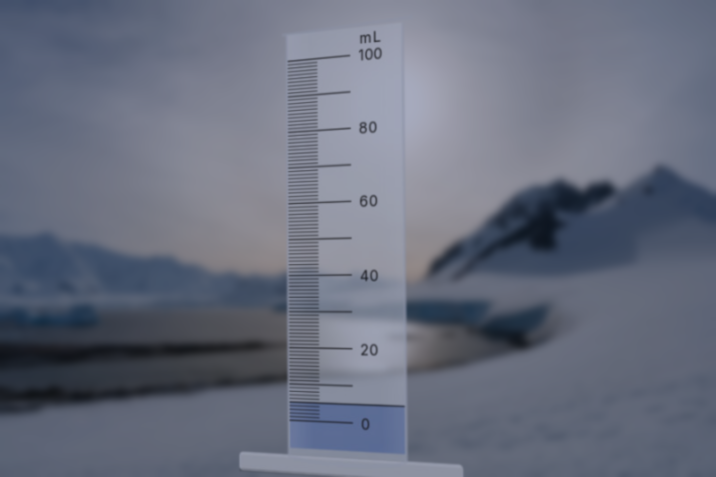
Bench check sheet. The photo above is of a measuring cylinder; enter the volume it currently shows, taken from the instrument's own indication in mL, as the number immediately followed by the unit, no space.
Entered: 5mL
